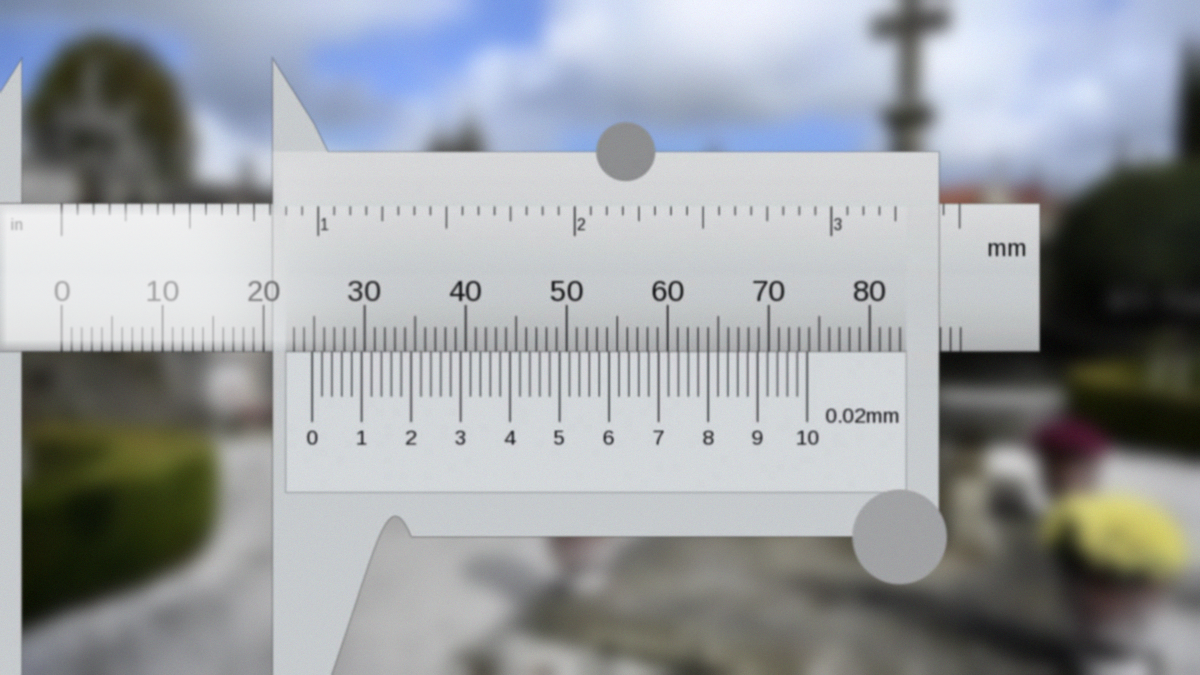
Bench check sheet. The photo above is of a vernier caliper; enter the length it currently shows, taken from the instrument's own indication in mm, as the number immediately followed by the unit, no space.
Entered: 24.8mm
